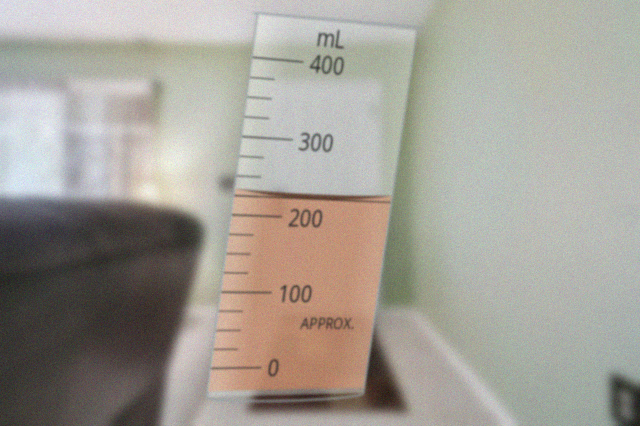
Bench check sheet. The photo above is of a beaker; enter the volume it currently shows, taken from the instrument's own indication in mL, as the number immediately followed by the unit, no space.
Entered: 225mL
